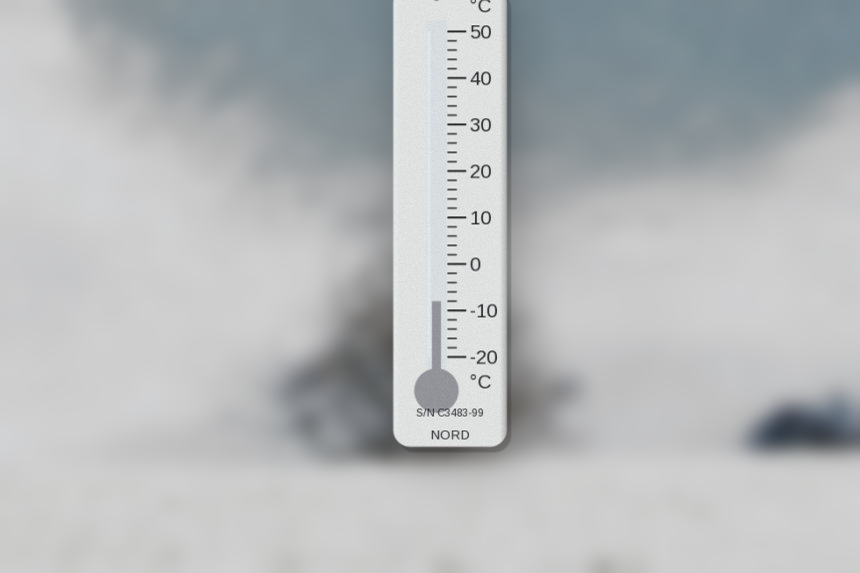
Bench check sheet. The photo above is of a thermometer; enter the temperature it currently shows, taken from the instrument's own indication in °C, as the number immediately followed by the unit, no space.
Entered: -8°C
